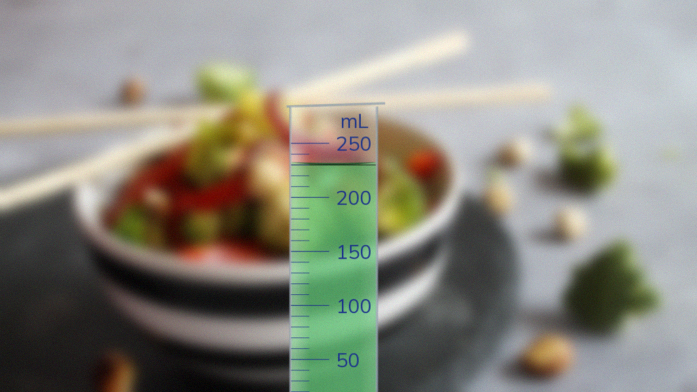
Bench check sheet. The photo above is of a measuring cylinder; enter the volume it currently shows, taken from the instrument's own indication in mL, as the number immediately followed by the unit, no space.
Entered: 230mL
